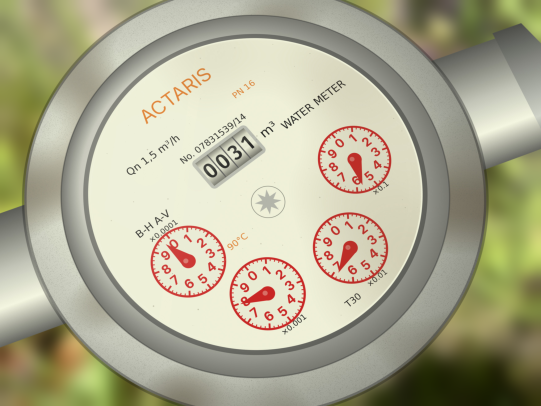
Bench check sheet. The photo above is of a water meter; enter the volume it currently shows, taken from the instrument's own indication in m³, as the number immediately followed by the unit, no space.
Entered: 31.5679m³
